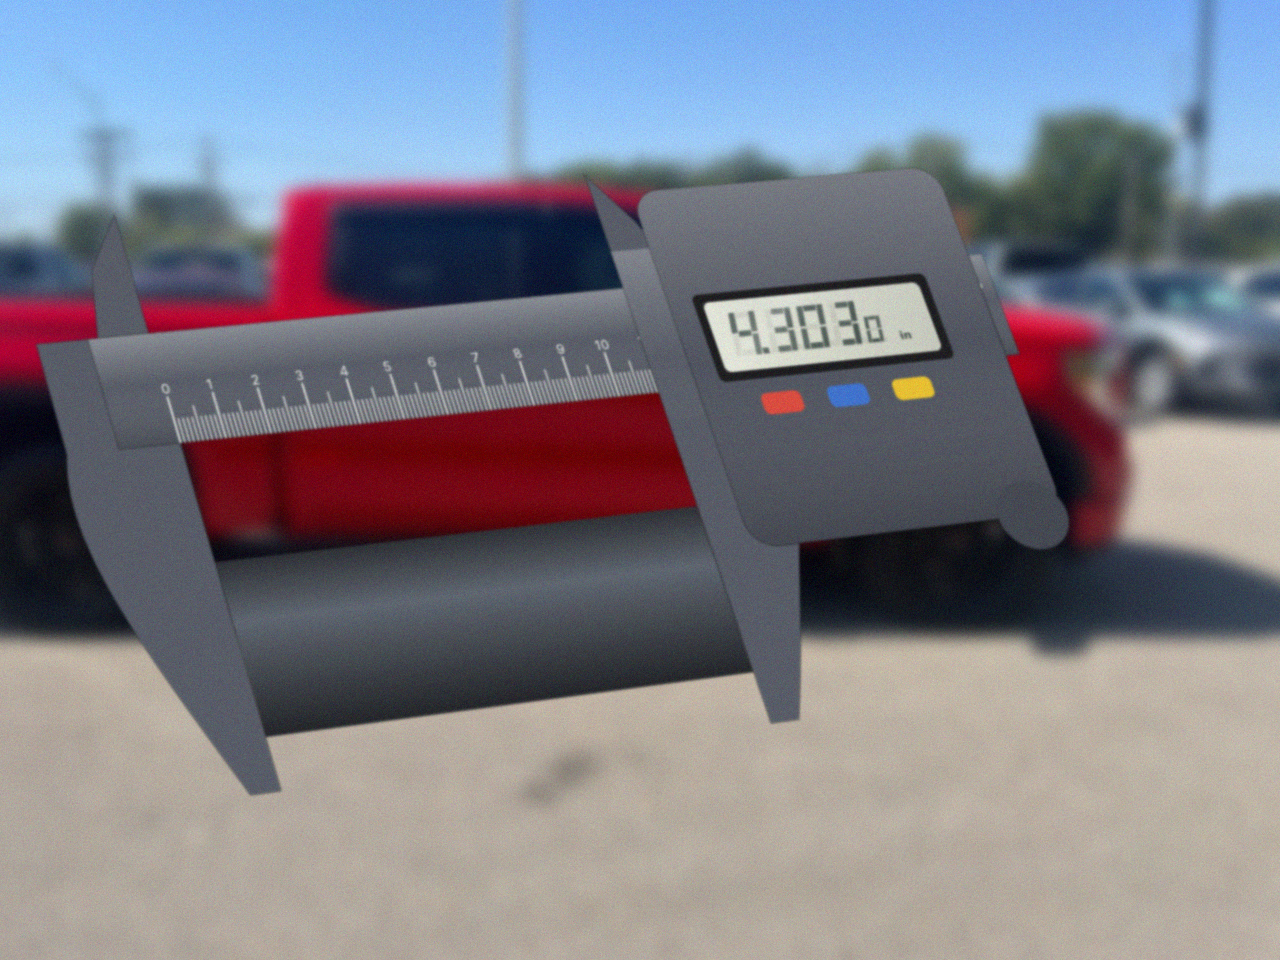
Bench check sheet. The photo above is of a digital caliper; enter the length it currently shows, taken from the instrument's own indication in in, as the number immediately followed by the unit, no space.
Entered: 4.3030in
